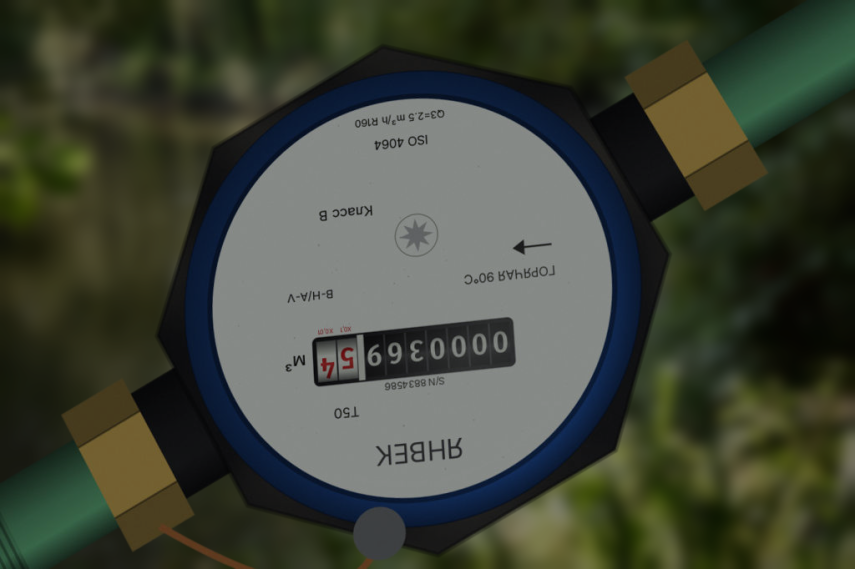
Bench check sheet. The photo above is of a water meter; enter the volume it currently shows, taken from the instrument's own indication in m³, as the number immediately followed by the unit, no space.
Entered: 369.54m³
